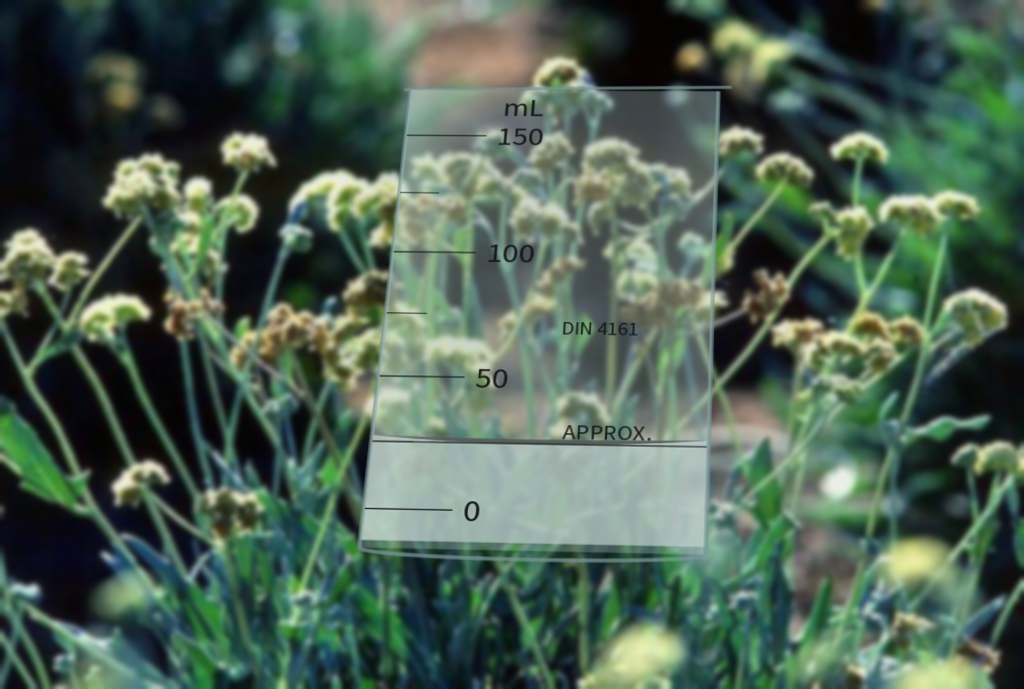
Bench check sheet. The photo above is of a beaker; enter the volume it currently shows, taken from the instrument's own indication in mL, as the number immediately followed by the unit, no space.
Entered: 25mL
